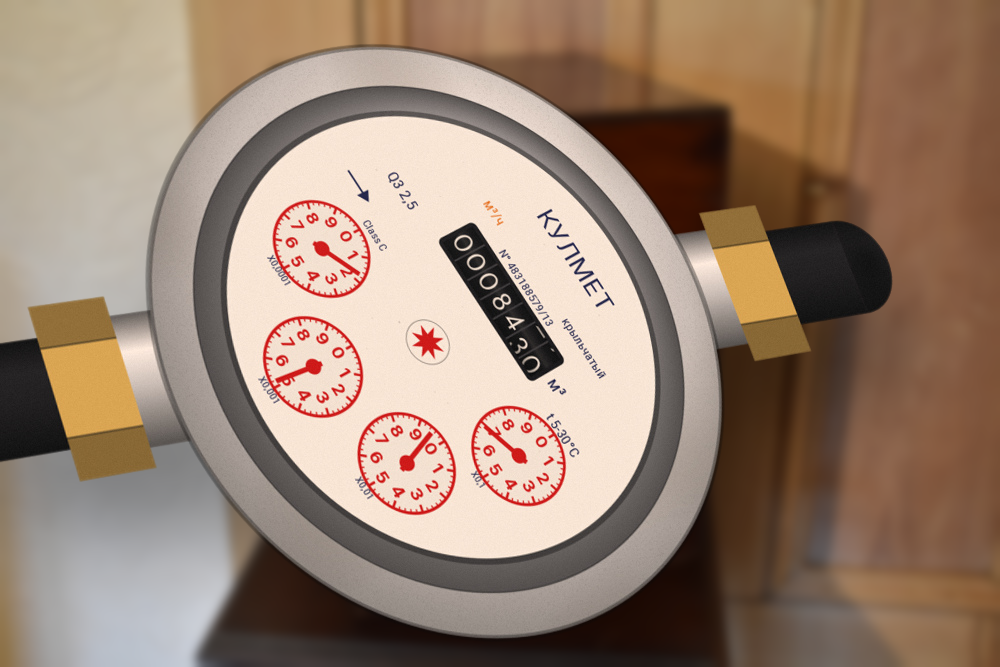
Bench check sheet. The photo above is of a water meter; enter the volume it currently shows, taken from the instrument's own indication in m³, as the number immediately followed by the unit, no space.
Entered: 8429.6951m³
